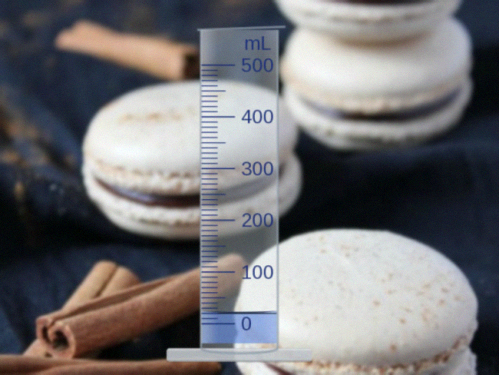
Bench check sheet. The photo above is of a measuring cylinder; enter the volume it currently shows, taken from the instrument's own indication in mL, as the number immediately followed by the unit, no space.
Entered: 20mL
